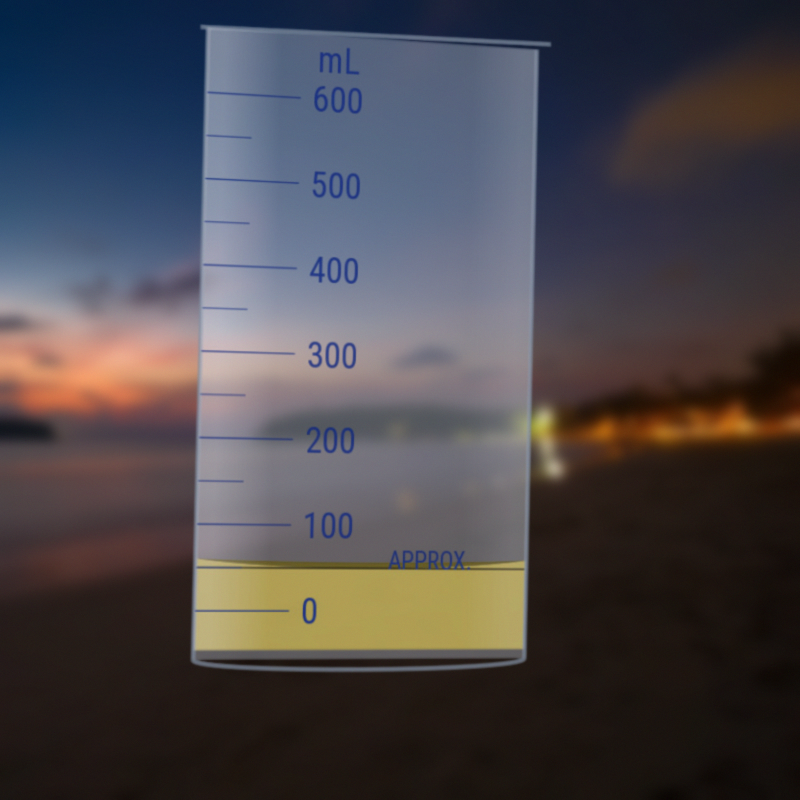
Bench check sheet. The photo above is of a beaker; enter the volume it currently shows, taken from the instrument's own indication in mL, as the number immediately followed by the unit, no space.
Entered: 50mL
